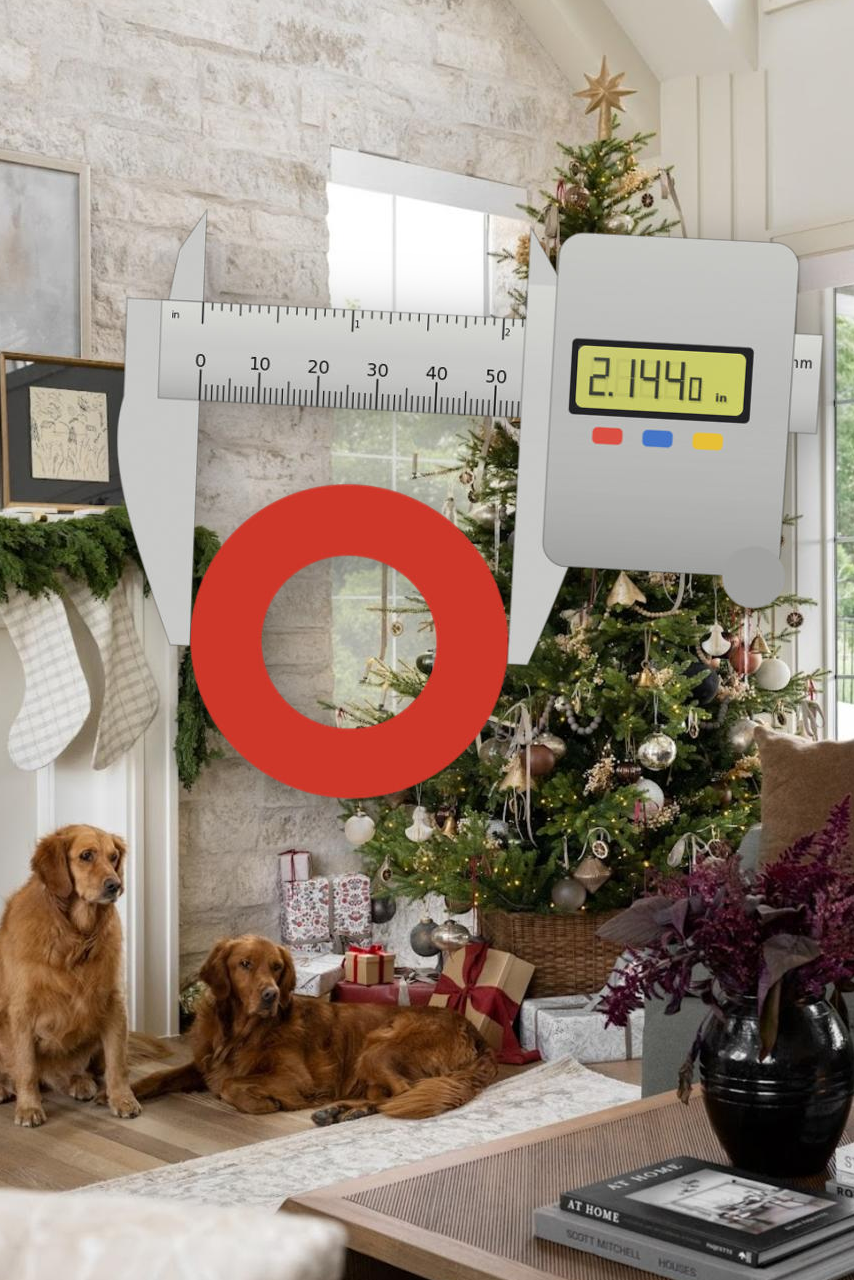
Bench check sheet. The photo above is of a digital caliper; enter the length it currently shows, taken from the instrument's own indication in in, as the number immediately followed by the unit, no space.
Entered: 2.1440in
